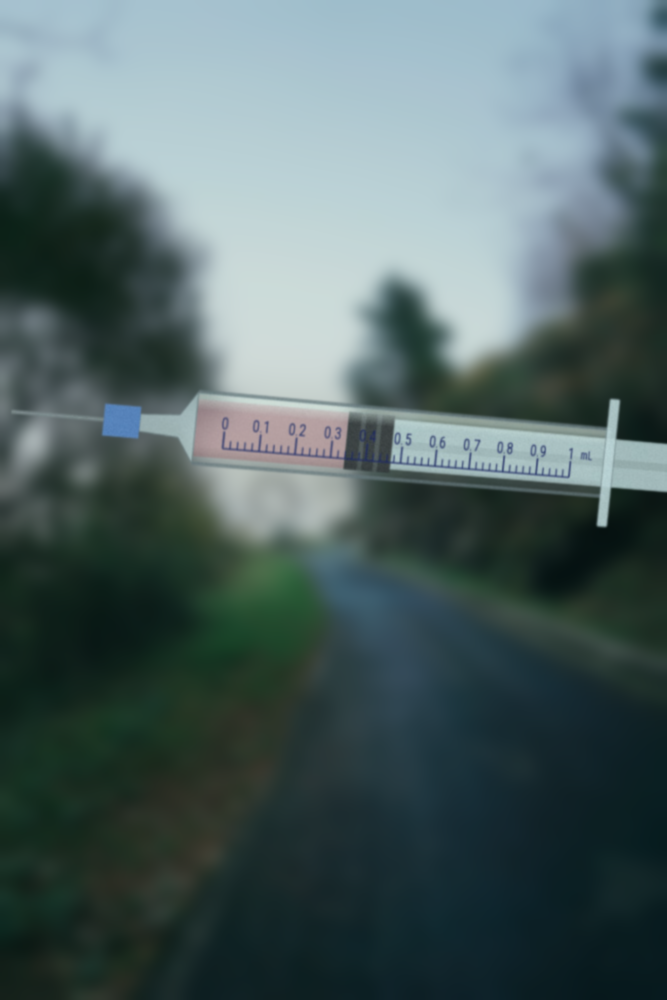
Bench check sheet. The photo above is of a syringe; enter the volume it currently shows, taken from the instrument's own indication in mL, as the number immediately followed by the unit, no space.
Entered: 0.34mL
